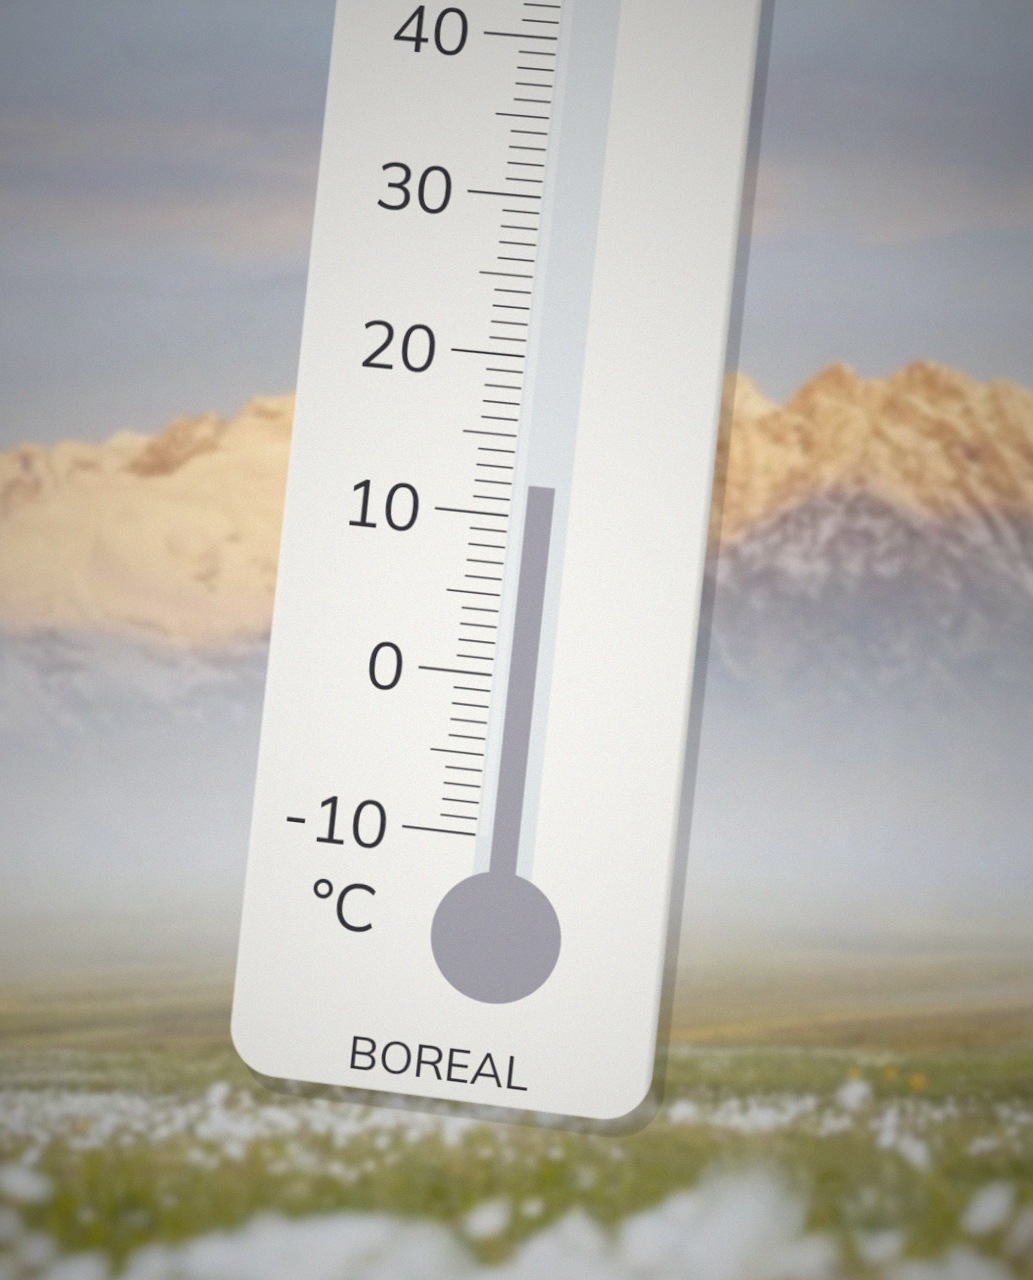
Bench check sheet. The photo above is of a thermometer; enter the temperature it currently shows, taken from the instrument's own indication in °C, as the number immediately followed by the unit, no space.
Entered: 12°C
